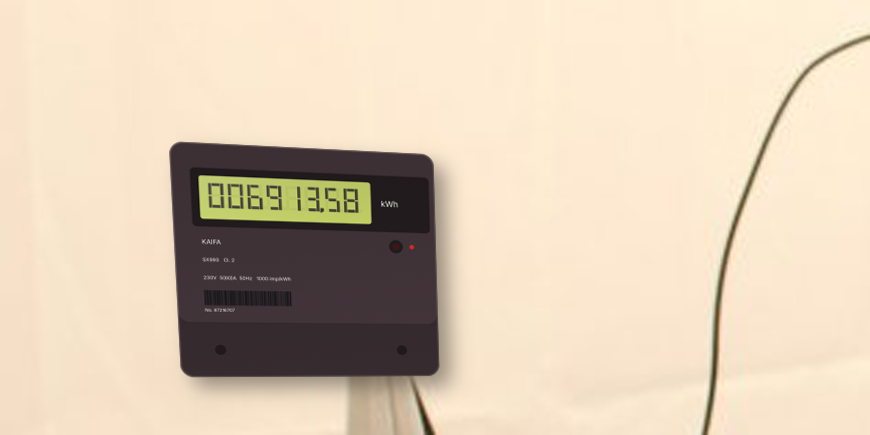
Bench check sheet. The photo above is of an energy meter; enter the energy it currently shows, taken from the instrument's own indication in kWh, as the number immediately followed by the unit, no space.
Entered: 6913.58kWh
